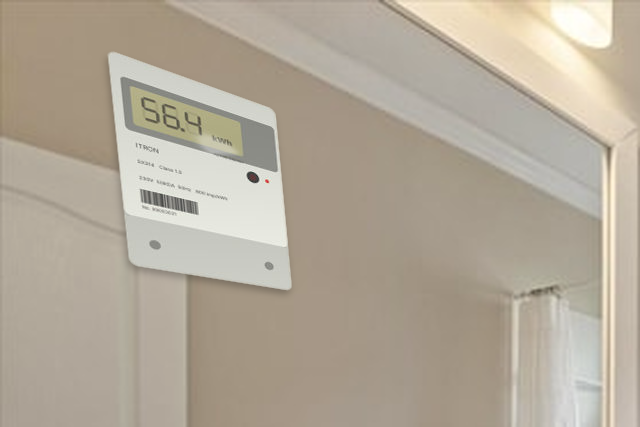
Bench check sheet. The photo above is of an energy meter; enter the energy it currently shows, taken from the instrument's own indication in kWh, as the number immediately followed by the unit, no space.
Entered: 56.4kWh
